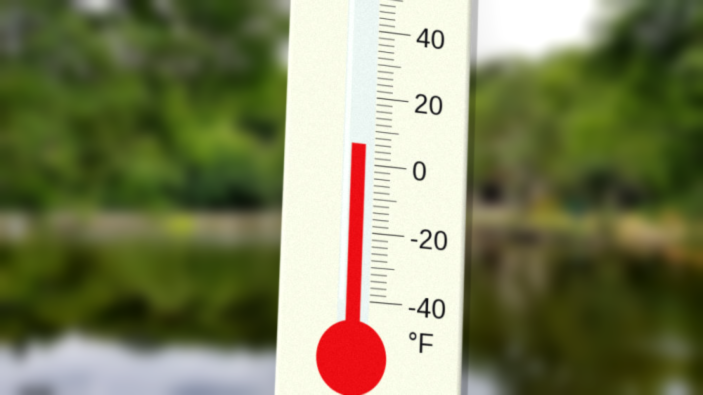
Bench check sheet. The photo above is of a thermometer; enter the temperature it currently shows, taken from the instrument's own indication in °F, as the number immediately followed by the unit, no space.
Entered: 6°F
